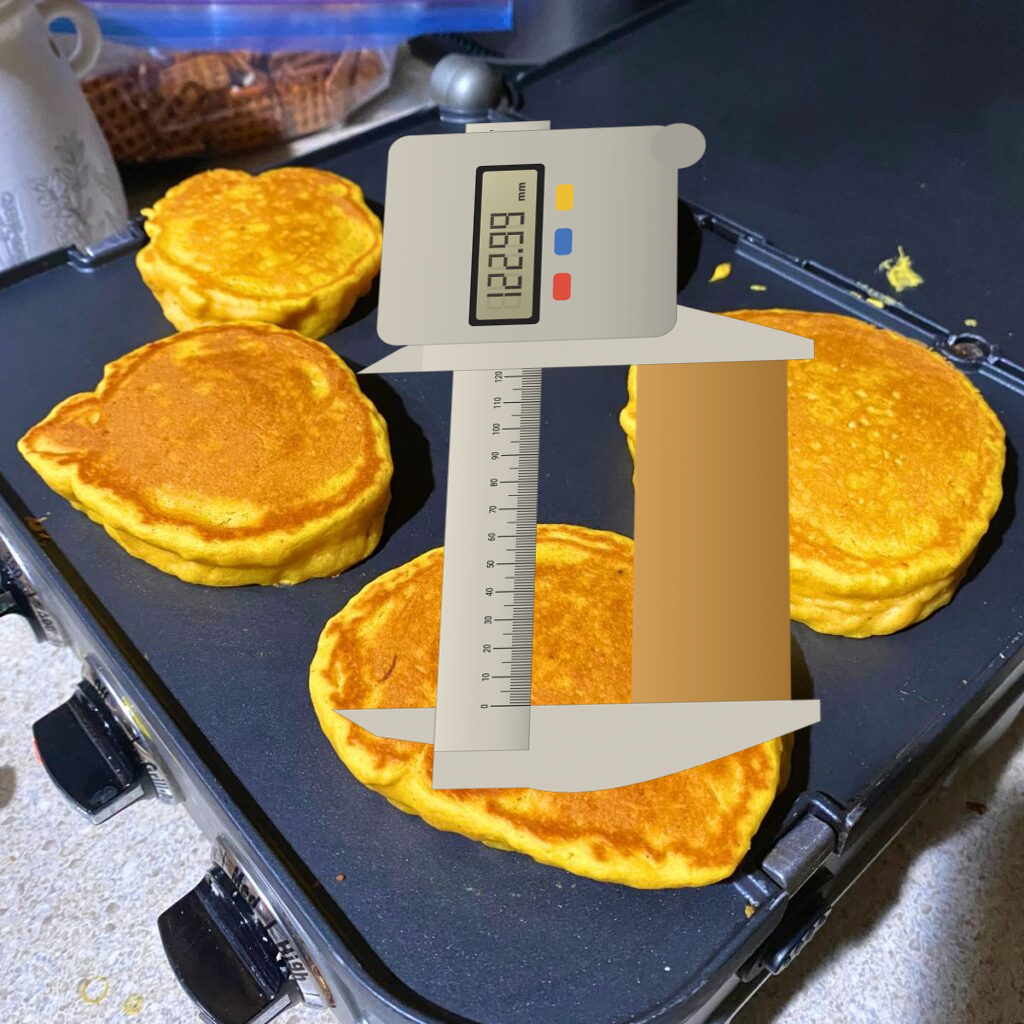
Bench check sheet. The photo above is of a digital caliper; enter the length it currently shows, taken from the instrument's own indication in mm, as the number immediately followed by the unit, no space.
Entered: 122.99mm
